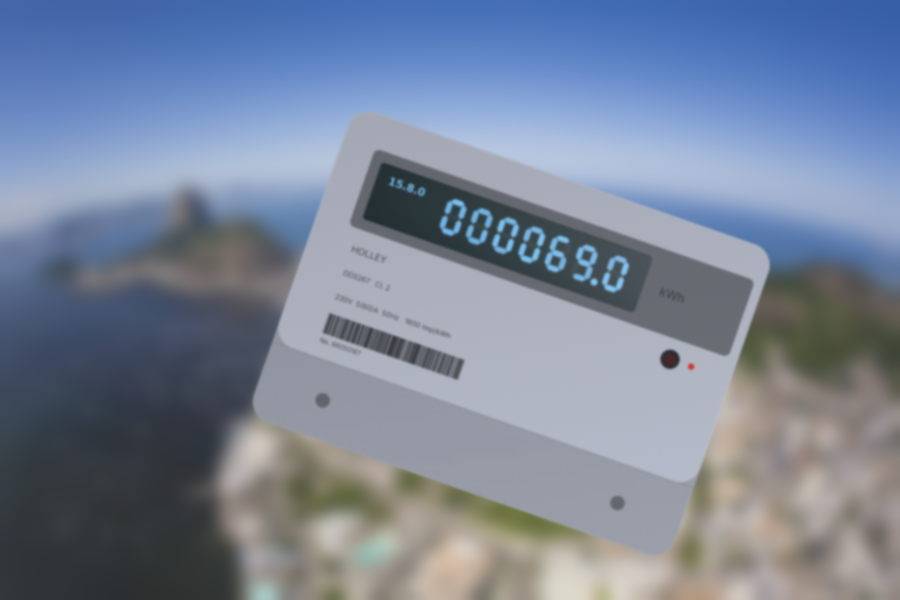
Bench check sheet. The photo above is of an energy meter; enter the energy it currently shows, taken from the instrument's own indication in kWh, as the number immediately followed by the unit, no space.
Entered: 69.0kWh
